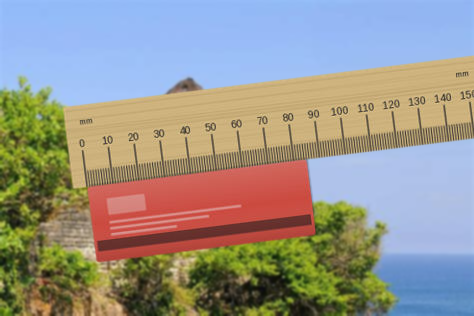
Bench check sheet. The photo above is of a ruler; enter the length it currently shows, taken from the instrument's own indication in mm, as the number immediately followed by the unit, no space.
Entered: 85mm
